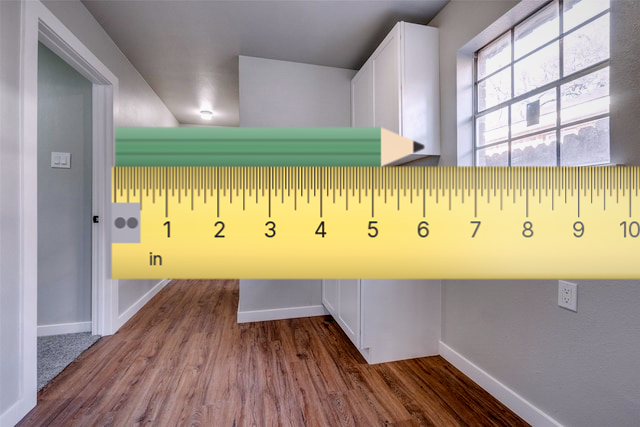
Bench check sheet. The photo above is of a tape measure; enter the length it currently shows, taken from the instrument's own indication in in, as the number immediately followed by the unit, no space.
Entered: 6in
